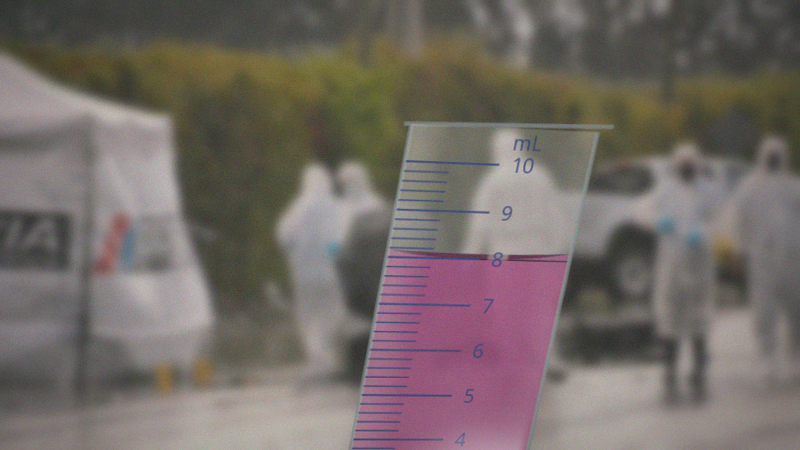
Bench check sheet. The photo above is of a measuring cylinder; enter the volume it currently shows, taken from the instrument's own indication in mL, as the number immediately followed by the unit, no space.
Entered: 8mL
